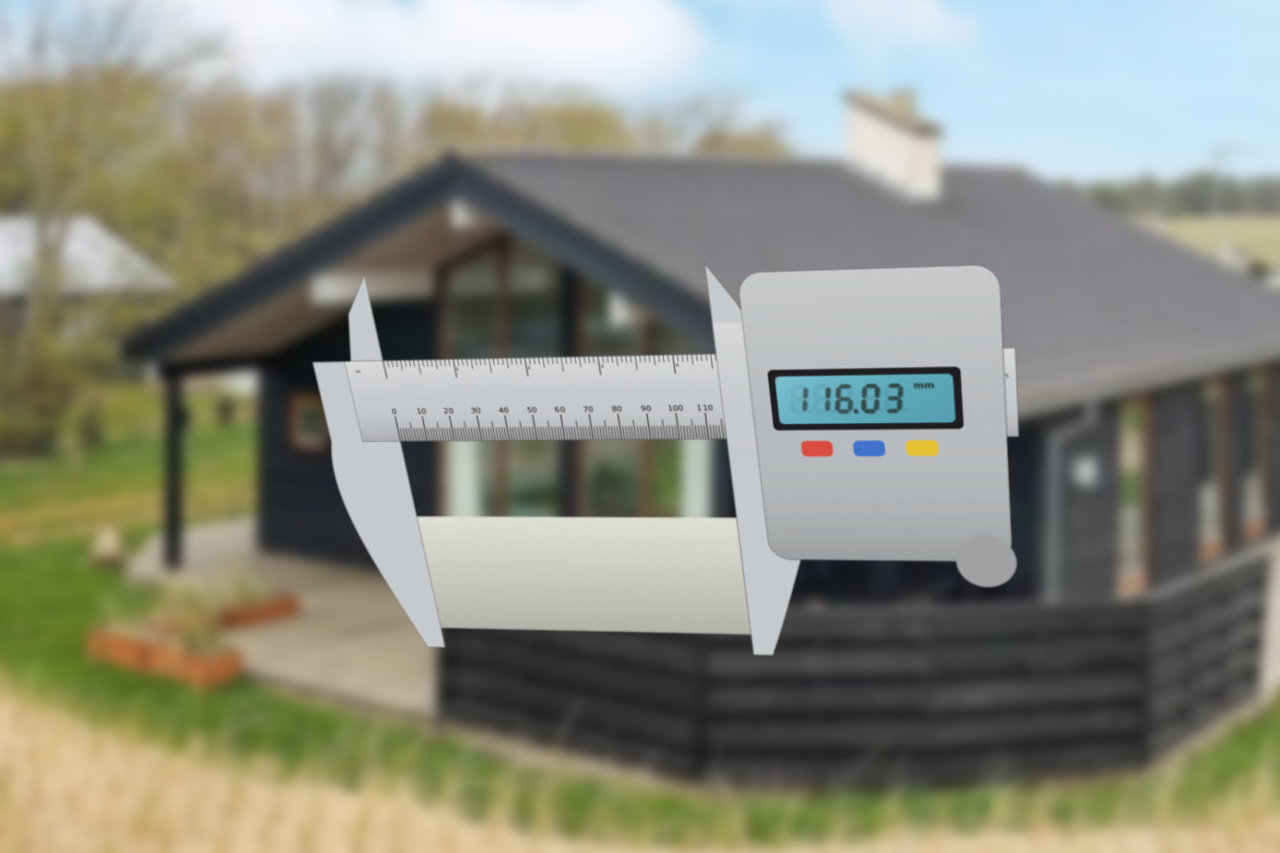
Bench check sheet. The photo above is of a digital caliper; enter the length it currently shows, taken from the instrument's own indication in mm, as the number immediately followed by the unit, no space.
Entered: 116.03mm
